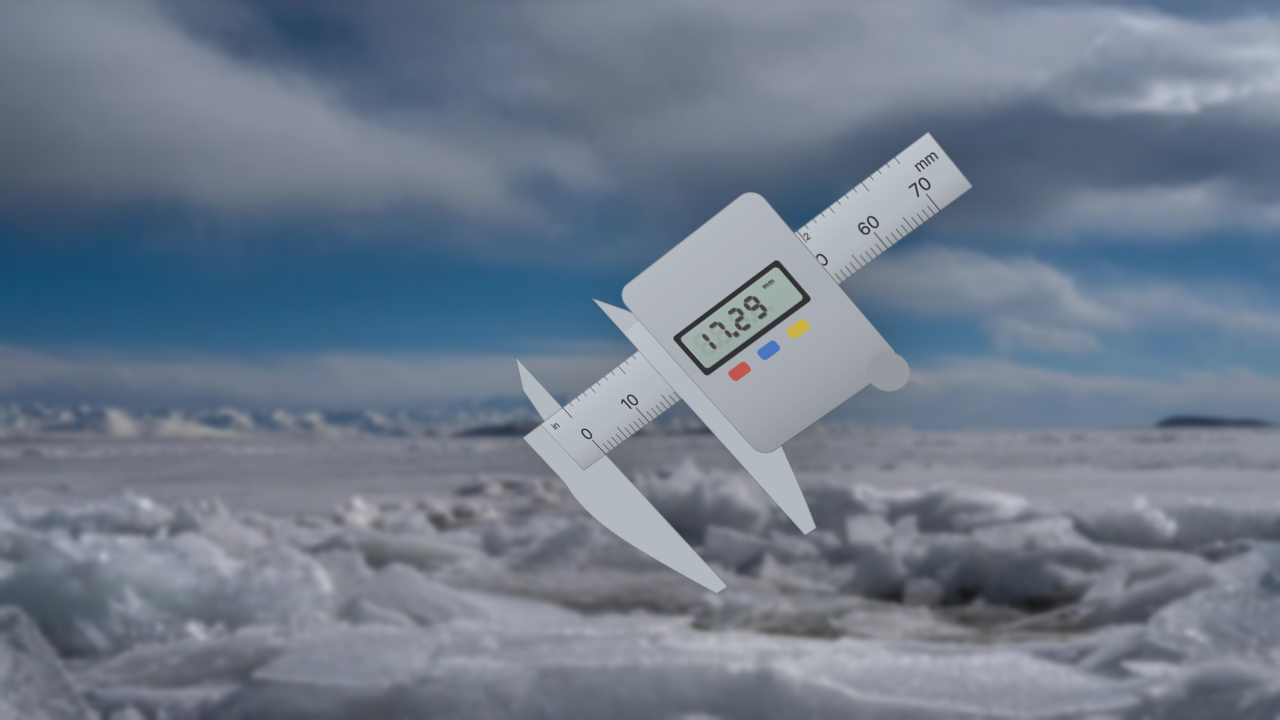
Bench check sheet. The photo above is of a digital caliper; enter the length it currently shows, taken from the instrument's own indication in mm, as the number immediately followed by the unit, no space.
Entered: 17.29mm
